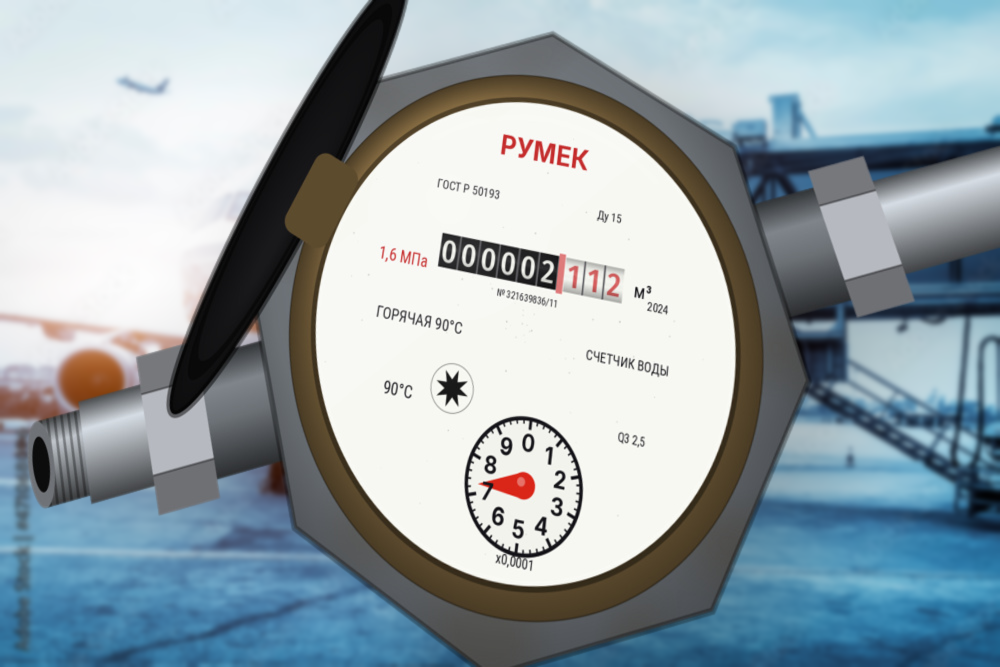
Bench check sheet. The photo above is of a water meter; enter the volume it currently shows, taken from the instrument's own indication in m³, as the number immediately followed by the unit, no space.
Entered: 2.1127m³
